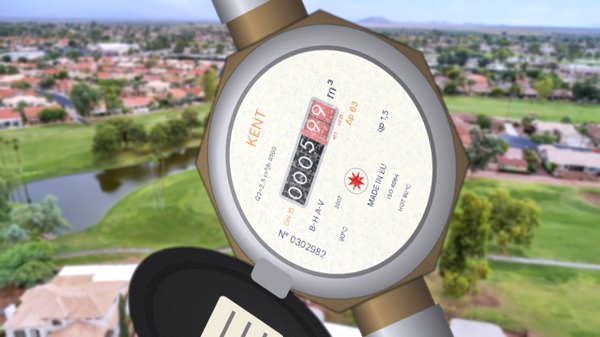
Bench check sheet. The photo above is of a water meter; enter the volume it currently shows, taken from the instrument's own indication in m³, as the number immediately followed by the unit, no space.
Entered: 5.99m³
